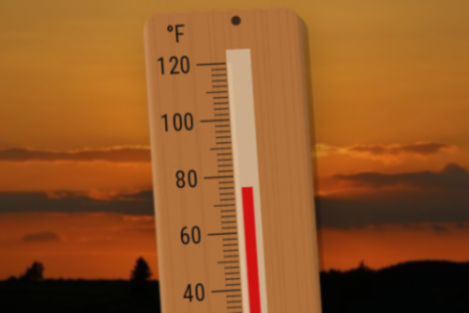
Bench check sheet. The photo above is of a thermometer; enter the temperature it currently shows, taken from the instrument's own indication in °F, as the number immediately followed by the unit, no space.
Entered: 76°F
